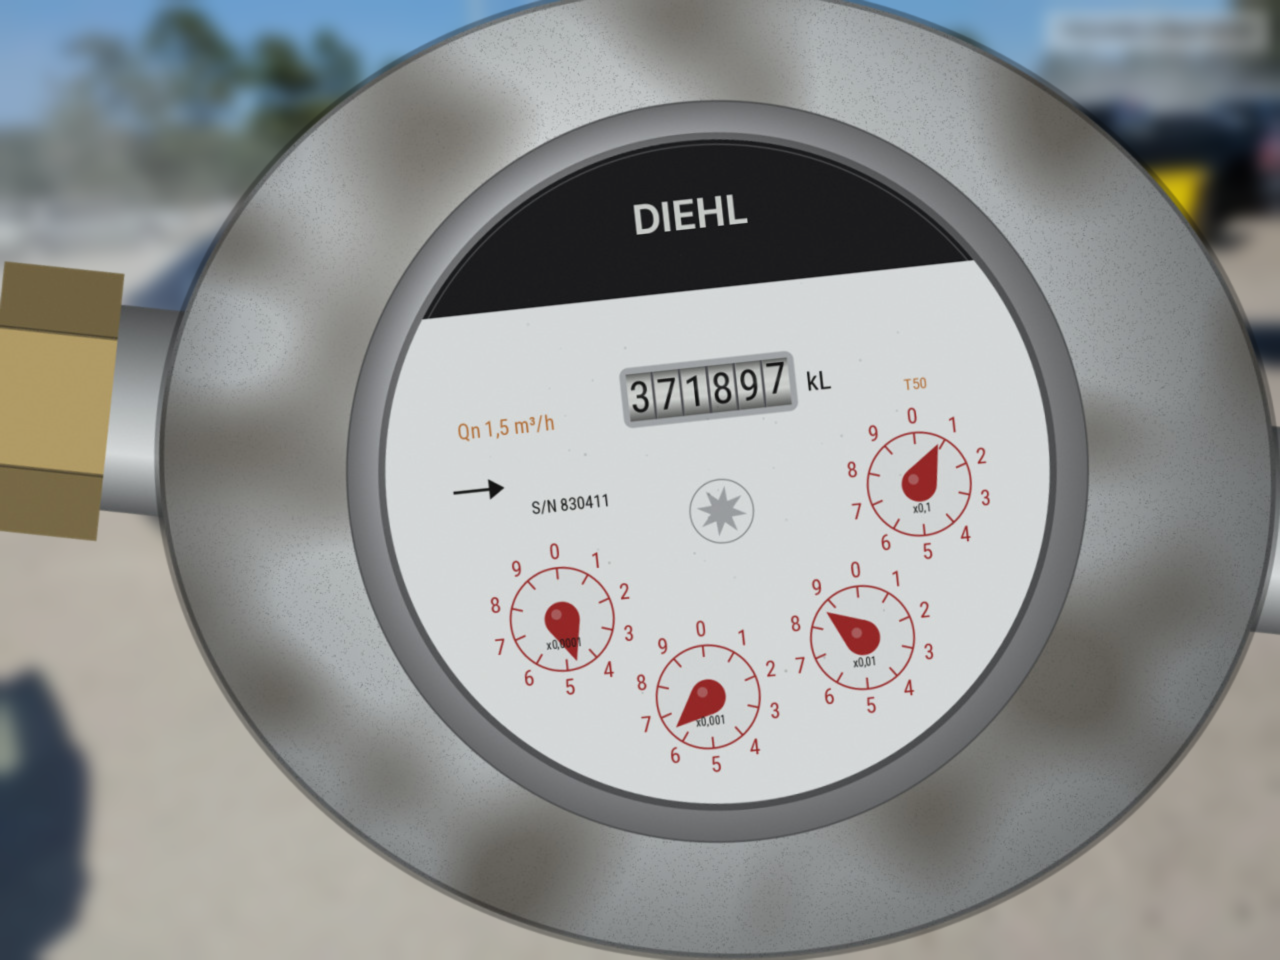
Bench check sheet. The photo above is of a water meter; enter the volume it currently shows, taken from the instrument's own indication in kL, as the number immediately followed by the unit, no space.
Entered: 371897.0864kL
